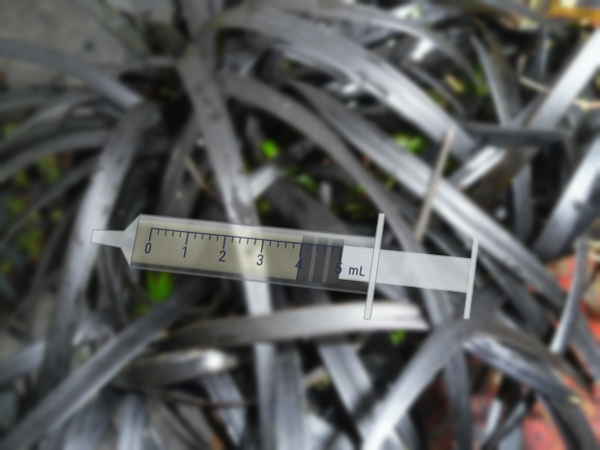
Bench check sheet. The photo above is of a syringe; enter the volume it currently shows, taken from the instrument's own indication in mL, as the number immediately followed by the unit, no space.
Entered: 4mL
